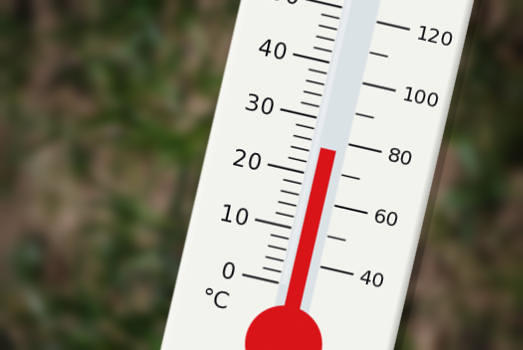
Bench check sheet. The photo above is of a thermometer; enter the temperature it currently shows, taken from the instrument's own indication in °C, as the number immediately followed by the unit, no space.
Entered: 25°C
